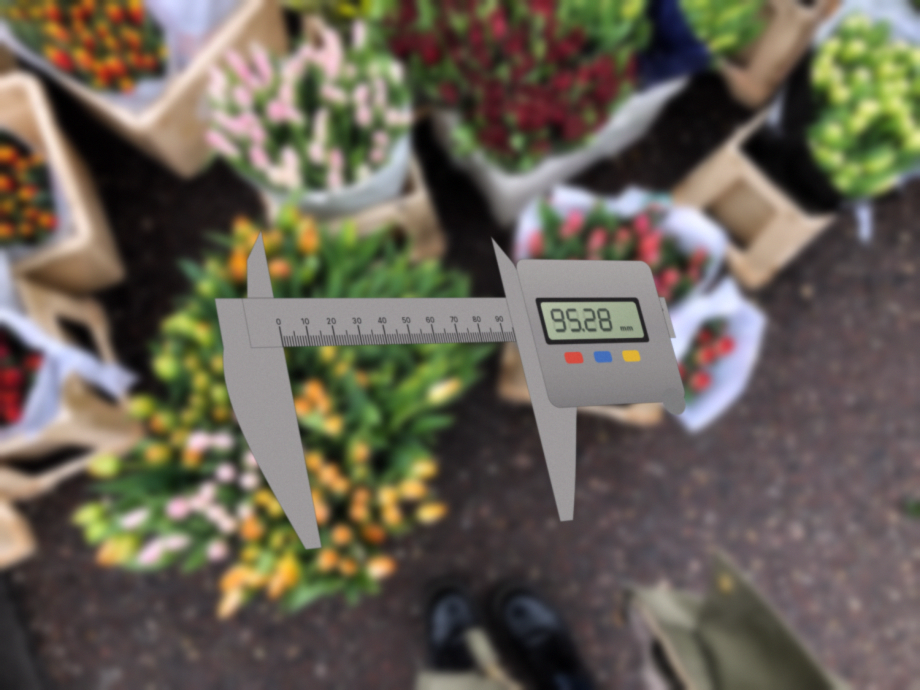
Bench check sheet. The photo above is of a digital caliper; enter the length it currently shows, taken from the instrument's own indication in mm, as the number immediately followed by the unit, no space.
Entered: 95.28mm
